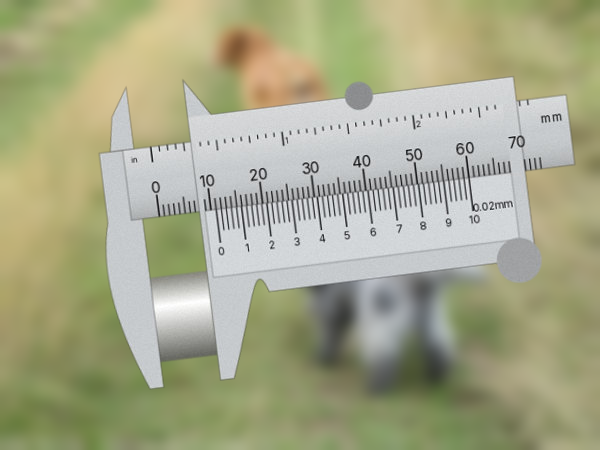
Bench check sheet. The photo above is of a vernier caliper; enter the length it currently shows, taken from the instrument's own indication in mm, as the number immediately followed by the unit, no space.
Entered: 11.0mm
